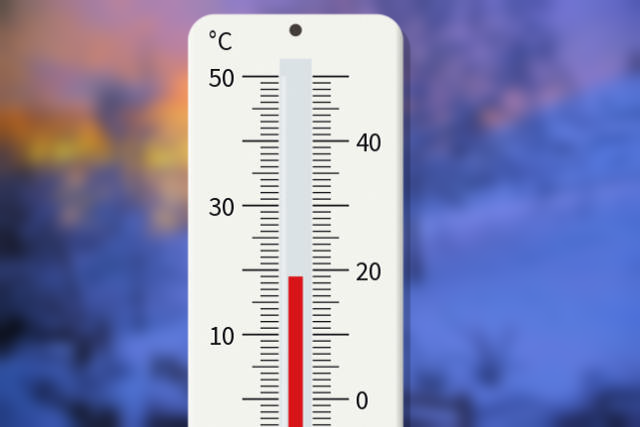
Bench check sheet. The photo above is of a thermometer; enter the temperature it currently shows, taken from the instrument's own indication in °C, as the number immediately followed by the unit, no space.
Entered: 19°C
